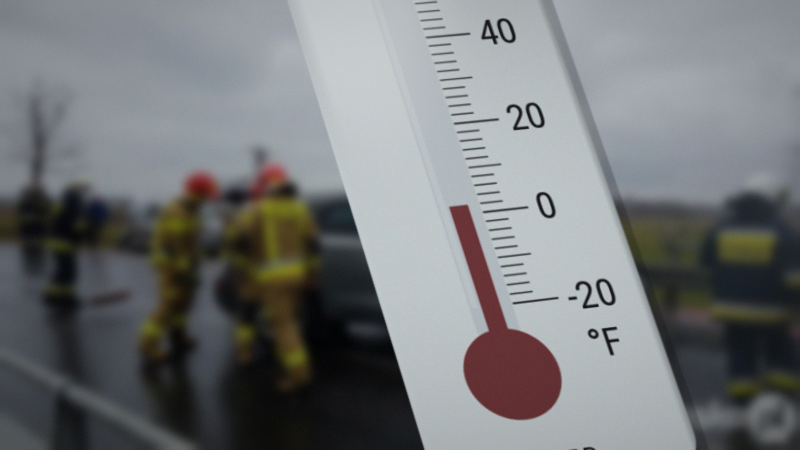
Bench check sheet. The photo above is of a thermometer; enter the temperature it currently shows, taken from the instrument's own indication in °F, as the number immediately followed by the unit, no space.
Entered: 2°F
